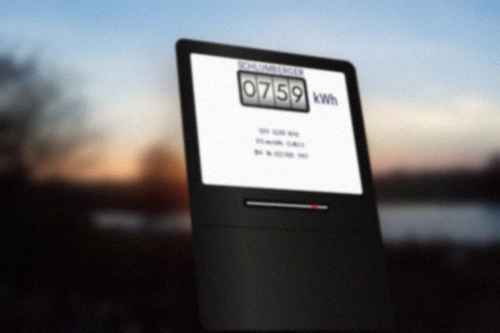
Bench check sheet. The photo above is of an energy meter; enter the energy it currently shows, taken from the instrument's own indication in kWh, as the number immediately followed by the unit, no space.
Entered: 759kWh
